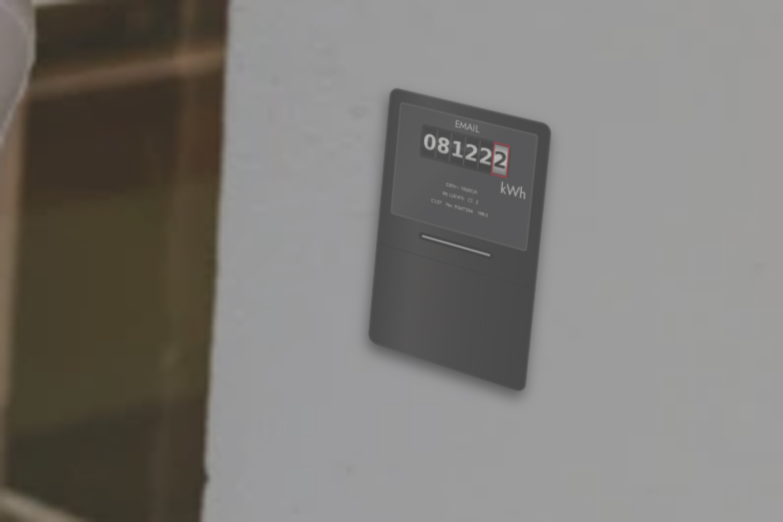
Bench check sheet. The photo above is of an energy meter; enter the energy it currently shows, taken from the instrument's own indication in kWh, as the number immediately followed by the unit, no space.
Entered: 8122.2kWh
